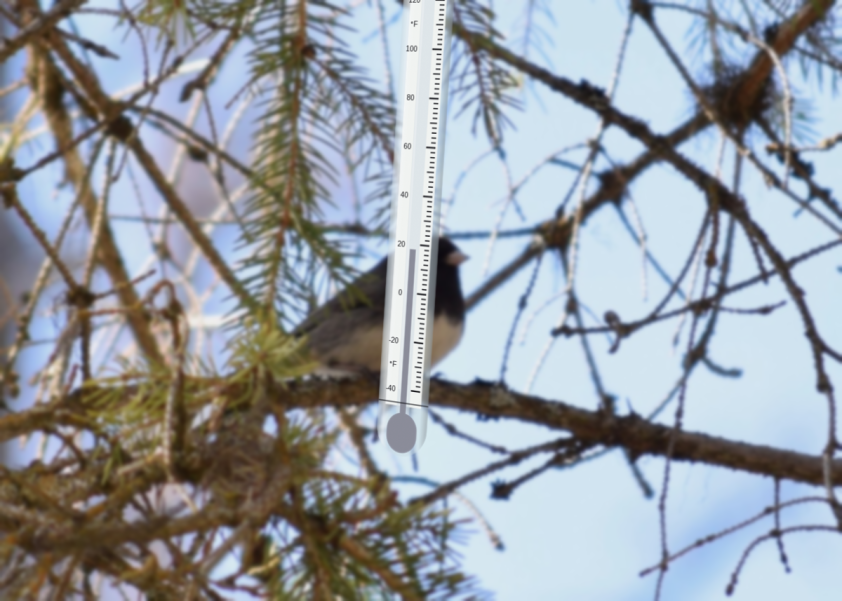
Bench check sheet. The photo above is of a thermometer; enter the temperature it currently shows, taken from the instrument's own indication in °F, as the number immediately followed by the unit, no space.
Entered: 18°F
